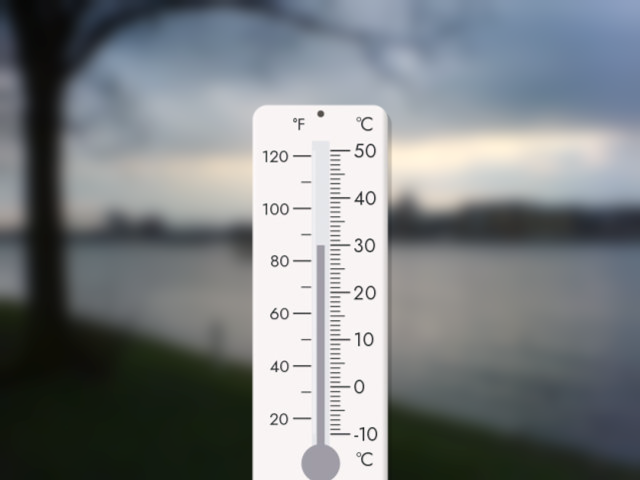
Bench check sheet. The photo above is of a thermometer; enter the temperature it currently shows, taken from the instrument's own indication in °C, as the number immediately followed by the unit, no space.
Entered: 30°C
